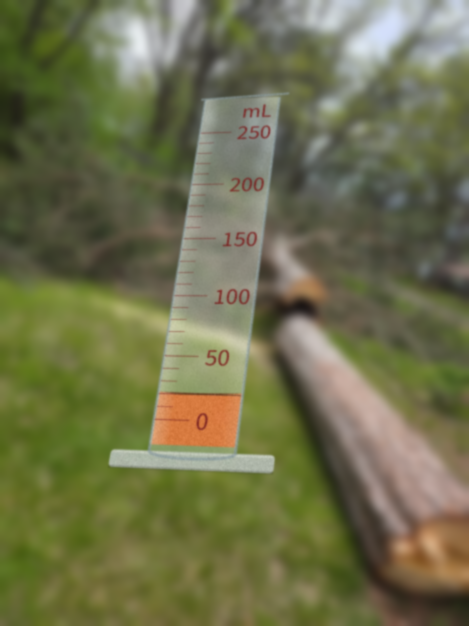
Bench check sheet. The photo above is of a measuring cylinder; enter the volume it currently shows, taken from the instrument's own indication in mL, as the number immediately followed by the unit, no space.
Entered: 20mL
